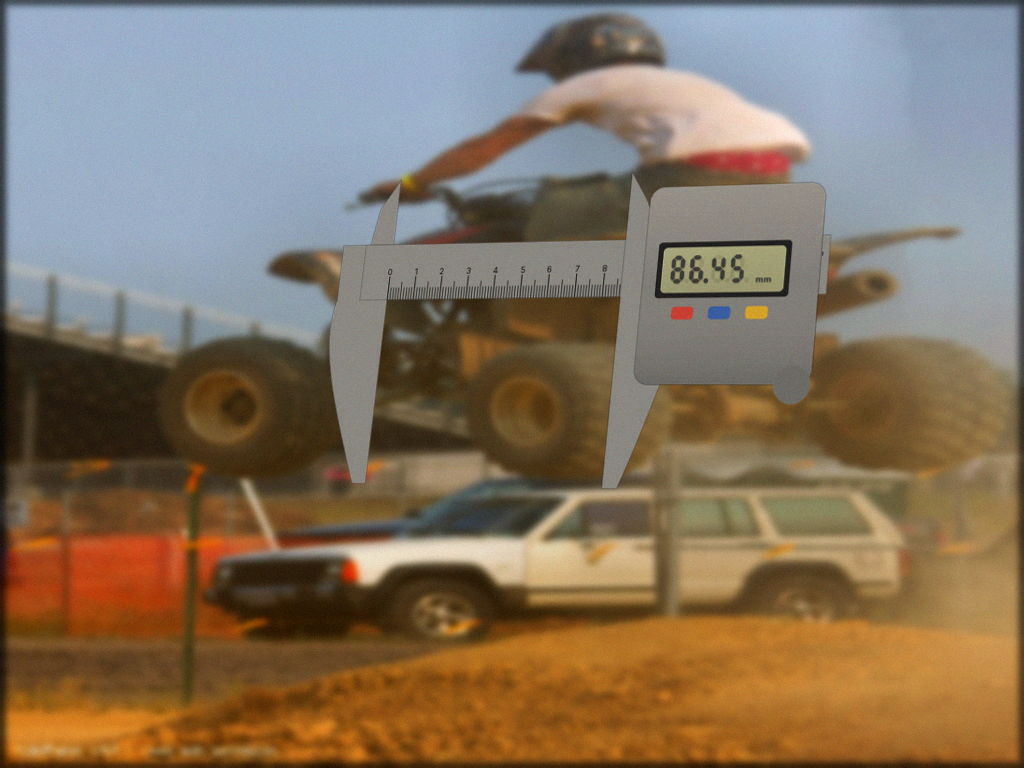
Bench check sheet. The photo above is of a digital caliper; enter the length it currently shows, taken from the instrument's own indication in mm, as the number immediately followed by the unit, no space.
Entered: 86.45mm
